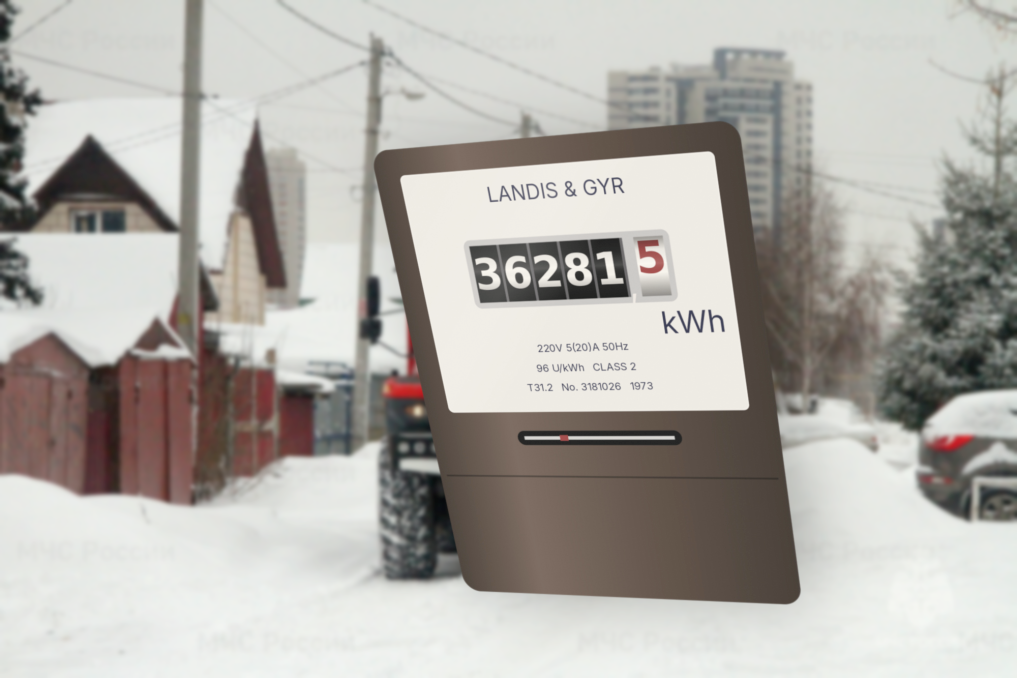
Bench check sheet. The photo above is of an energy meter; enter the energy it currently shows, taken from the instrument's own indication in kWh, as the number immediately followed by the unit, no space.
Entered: 36281.5kWh
